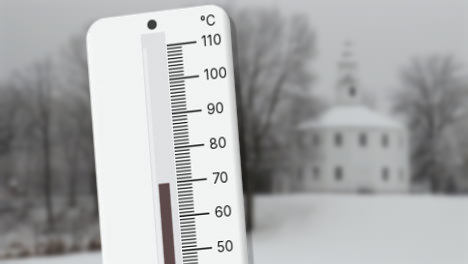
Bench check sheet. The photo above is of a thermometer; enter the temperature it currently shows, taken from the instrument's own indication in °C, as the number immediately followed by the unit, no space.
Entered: 70°C
